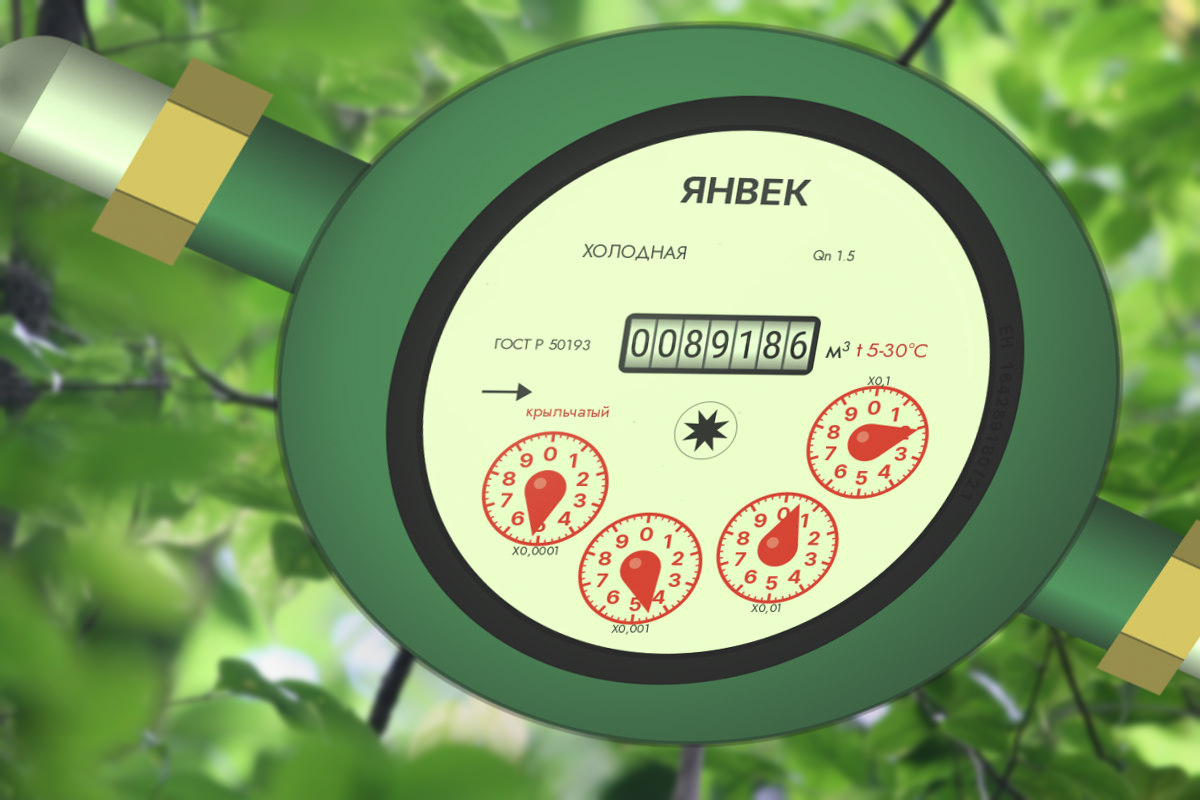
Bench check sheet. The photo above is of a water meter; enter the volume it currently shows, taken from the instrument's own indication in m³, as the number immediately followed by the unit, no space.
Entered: 89186.2045m³
